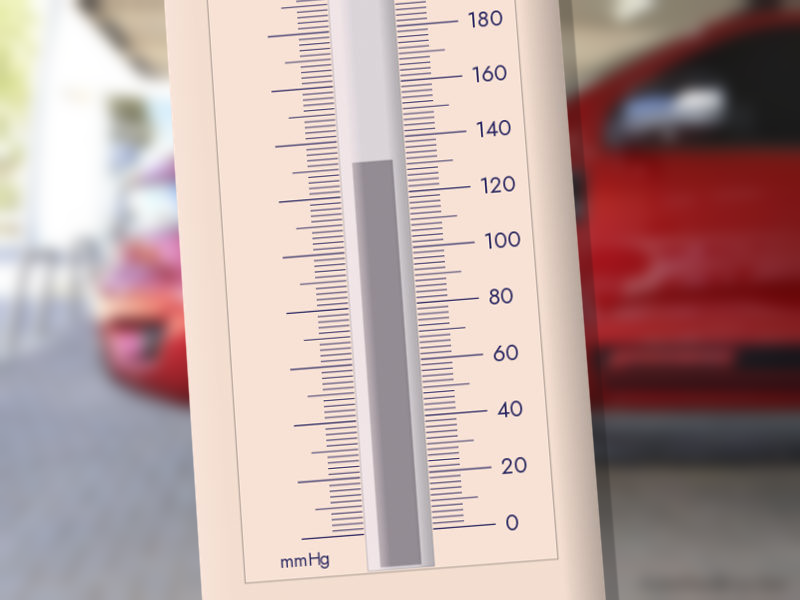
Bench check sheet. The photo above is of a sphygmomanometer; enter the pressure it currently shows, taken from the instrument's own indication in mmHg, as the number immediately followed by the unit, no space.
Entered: 132mmHg
